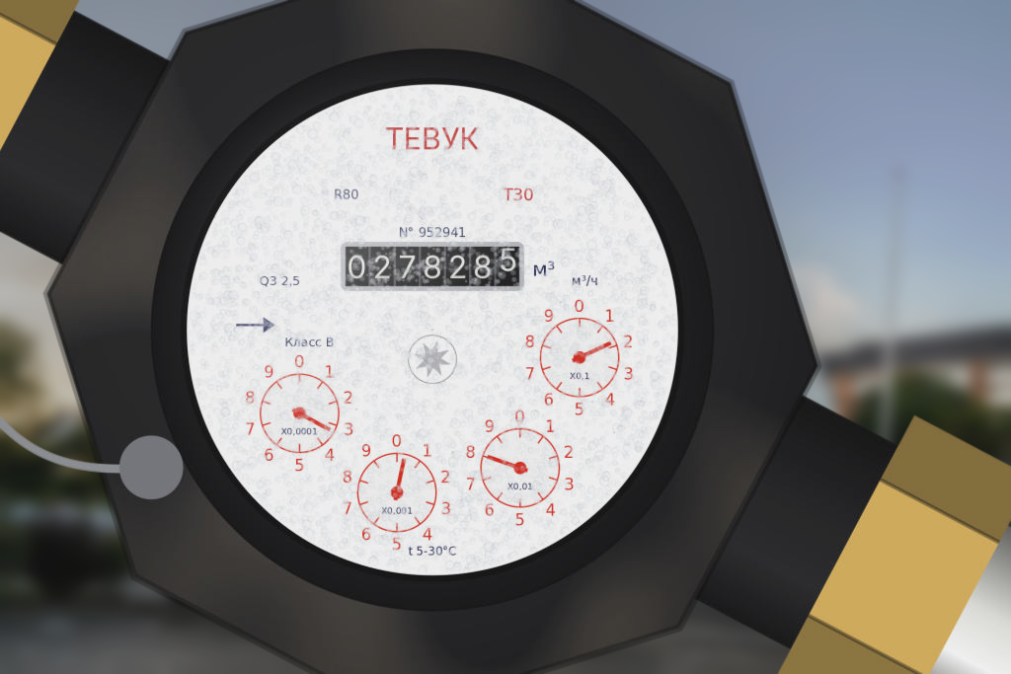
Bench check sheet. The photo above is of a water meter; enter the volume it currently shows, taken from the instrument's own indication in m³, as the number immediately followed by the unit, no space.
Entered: 278285.1803m³
